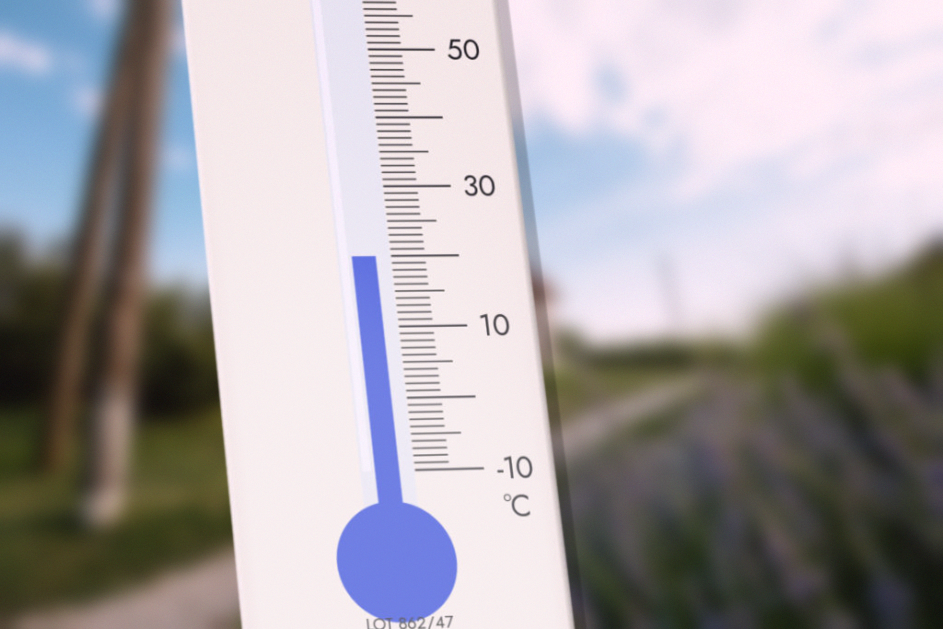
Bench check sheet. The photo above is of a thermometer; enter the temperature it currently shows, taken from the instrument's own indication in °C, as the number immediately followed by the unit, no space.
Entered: 20°C
